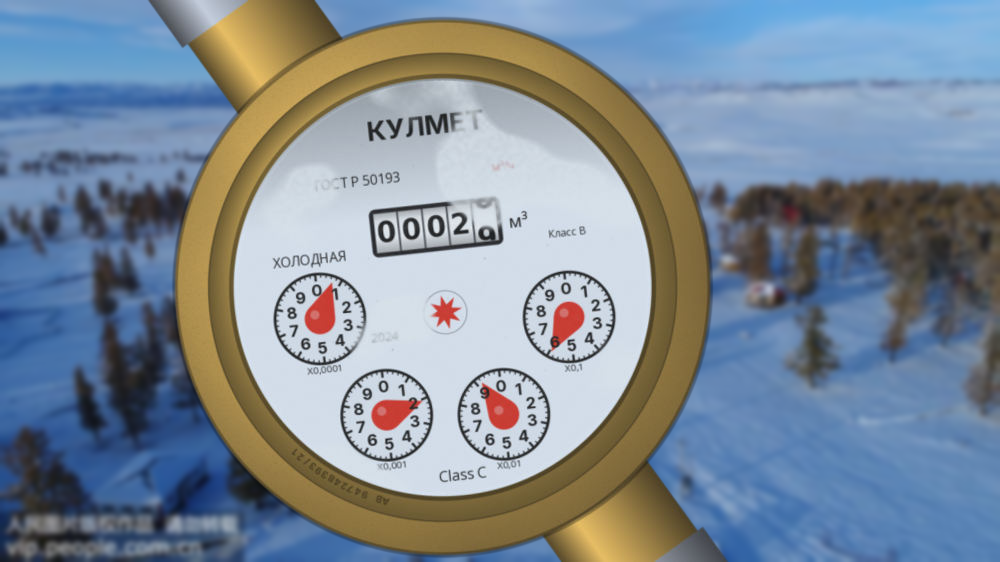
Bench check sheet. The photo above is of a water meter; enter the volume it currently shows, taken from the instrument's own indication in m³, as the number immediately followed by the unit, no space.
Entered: 28.5920m³
